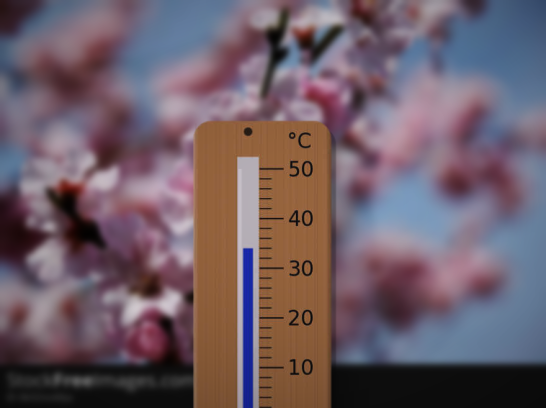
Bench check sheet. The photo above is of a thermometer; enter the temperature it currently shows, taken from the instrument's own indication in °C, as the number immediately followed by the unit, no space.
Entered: 34°C
